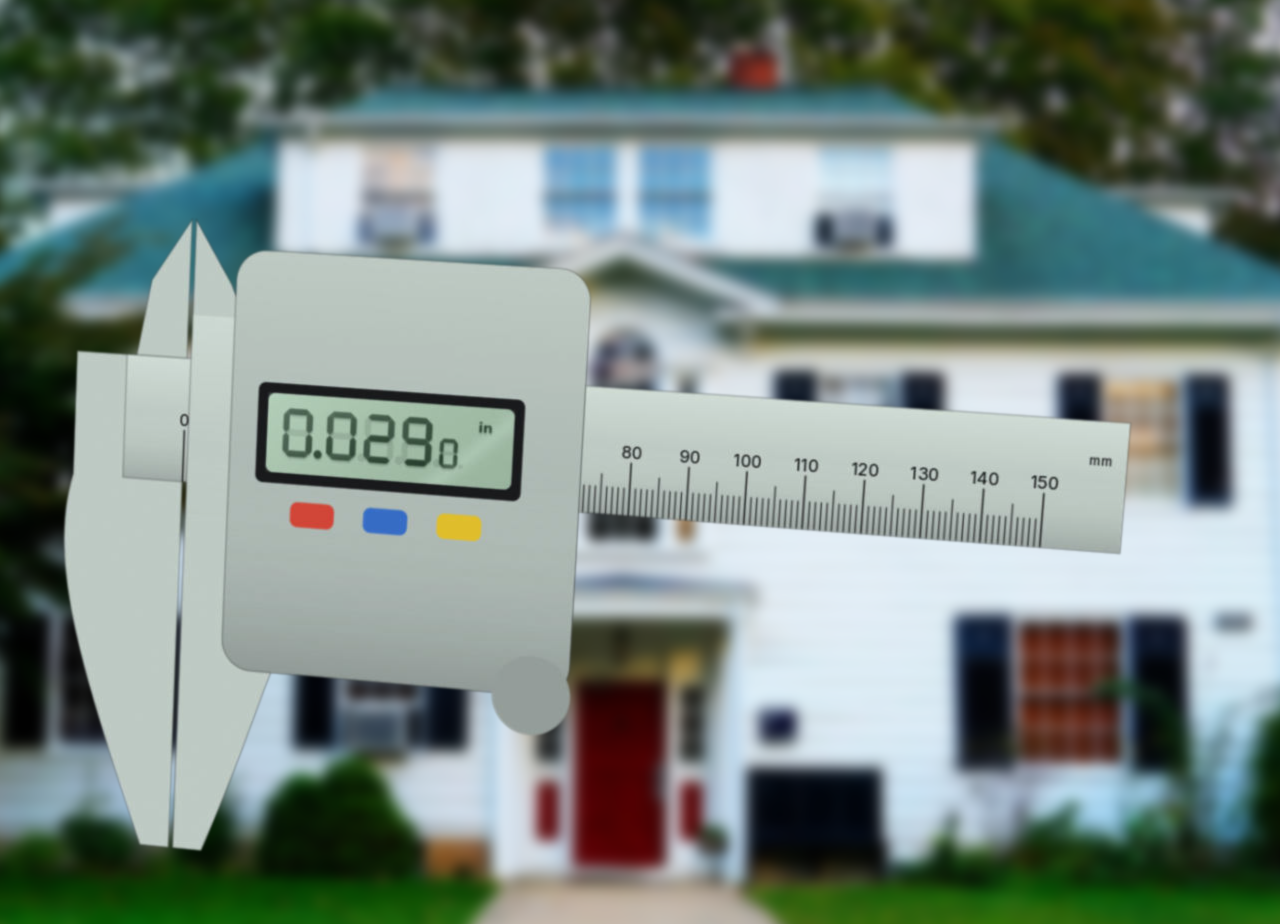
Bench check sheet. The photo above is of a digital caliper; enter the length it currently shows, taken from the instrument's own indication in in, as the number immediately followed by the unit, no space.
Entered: 0.0290in
